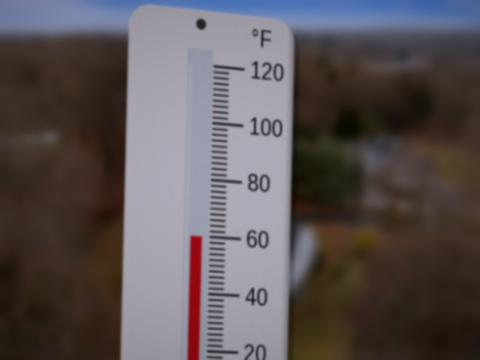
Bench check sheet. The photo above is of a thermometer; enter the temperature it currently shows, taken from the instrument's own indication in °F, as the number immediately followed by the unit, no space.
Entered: 60°F
